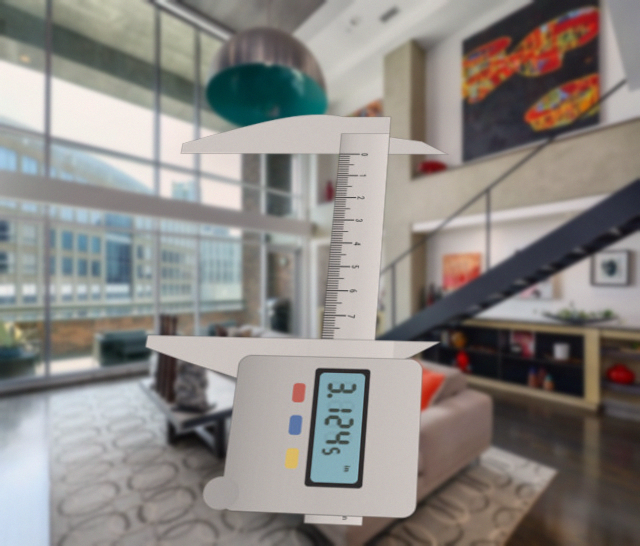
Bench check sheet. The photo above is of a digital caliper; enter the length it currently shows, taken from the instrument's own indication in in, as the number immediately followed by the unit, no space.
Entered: 3.1245in
